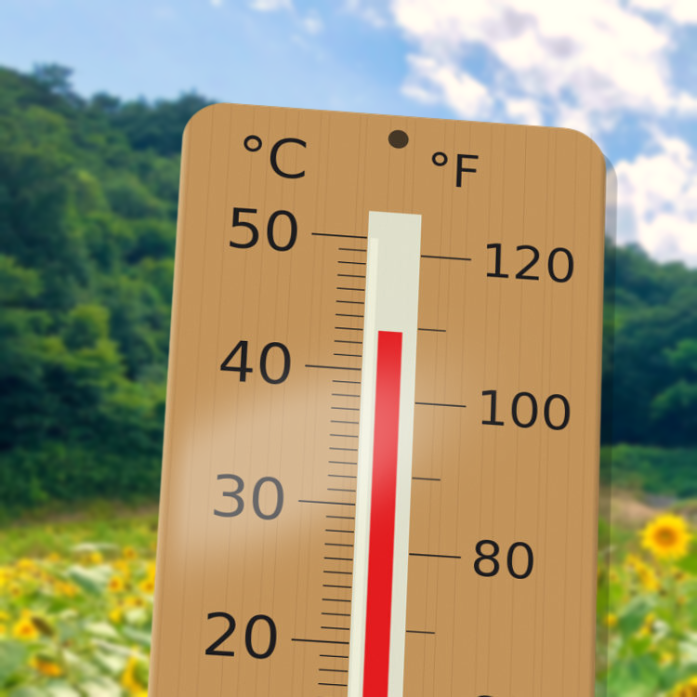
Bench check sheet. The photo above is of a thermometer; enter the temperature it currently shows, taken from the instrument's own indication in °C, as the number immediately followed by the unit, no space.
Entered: 43°C
